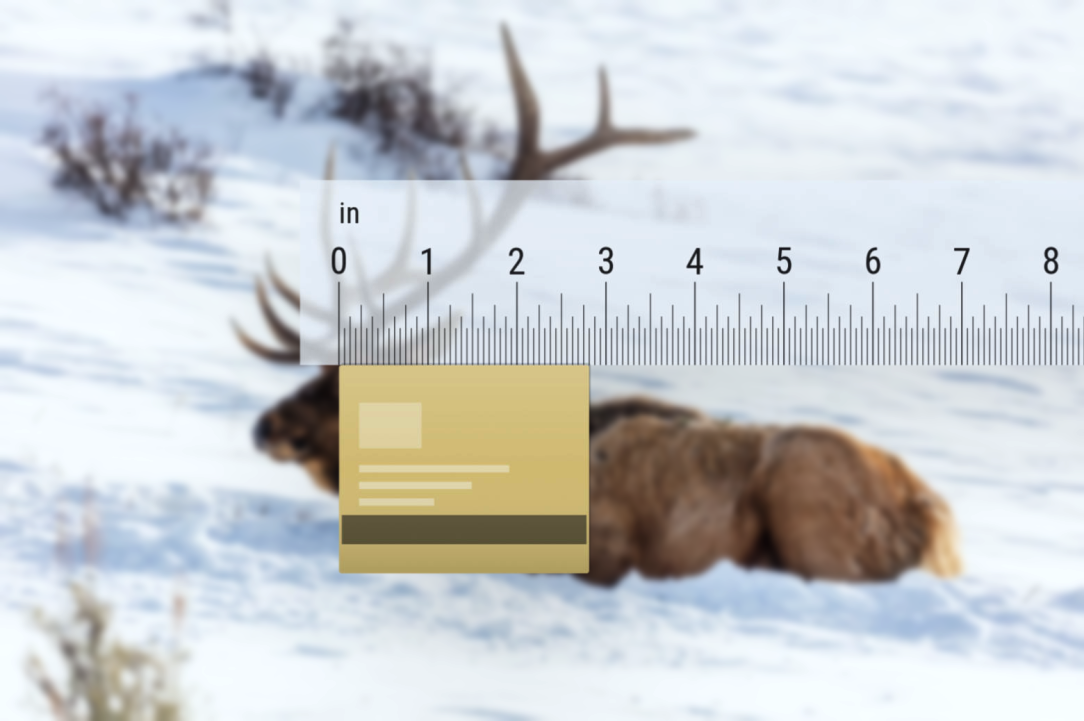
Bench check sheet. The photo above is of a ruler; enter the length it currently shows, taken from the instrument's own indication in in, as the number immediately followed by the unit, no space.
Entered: 2.8125in
